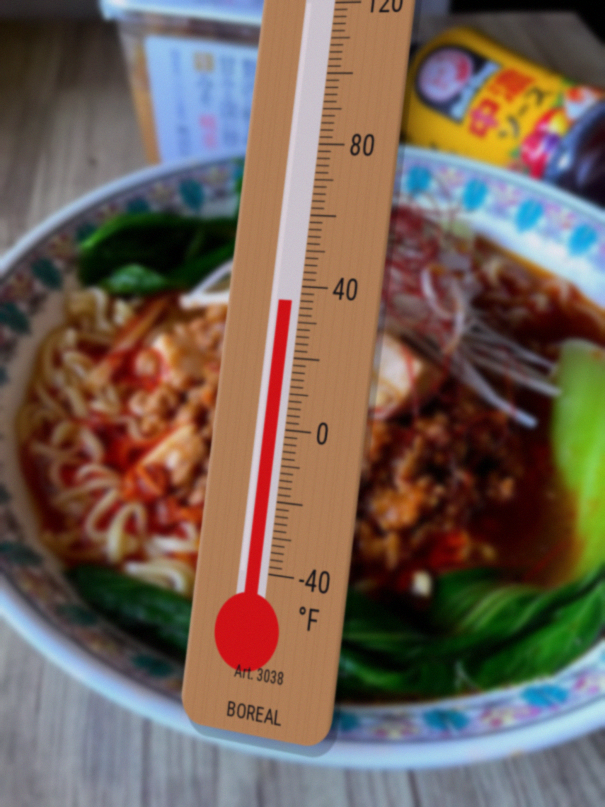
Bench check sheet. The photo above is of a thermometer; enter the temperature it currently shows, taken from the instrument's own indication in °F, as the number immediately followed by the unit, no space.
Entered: 36°F
